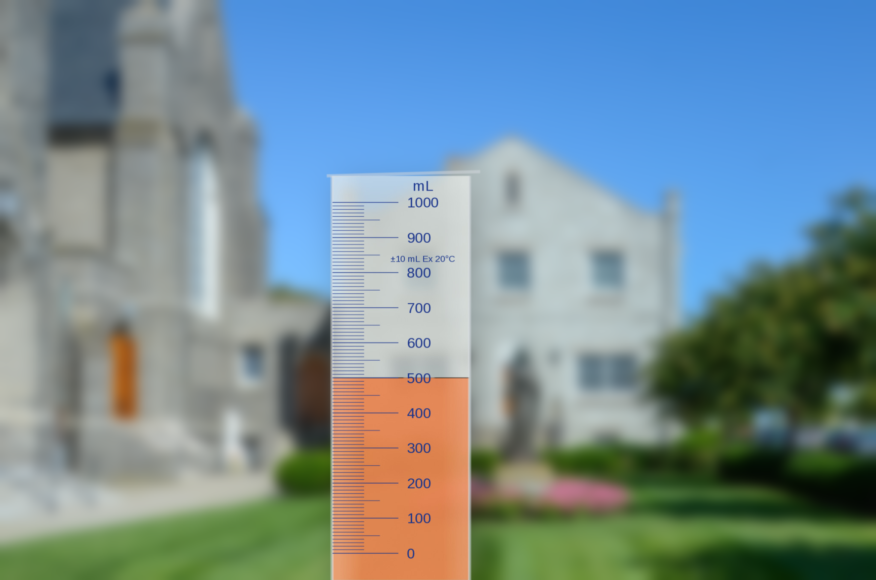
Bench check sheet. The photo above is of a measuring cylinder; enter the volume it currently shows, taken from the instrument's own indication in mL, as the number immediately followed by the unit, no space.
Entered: 500mL
